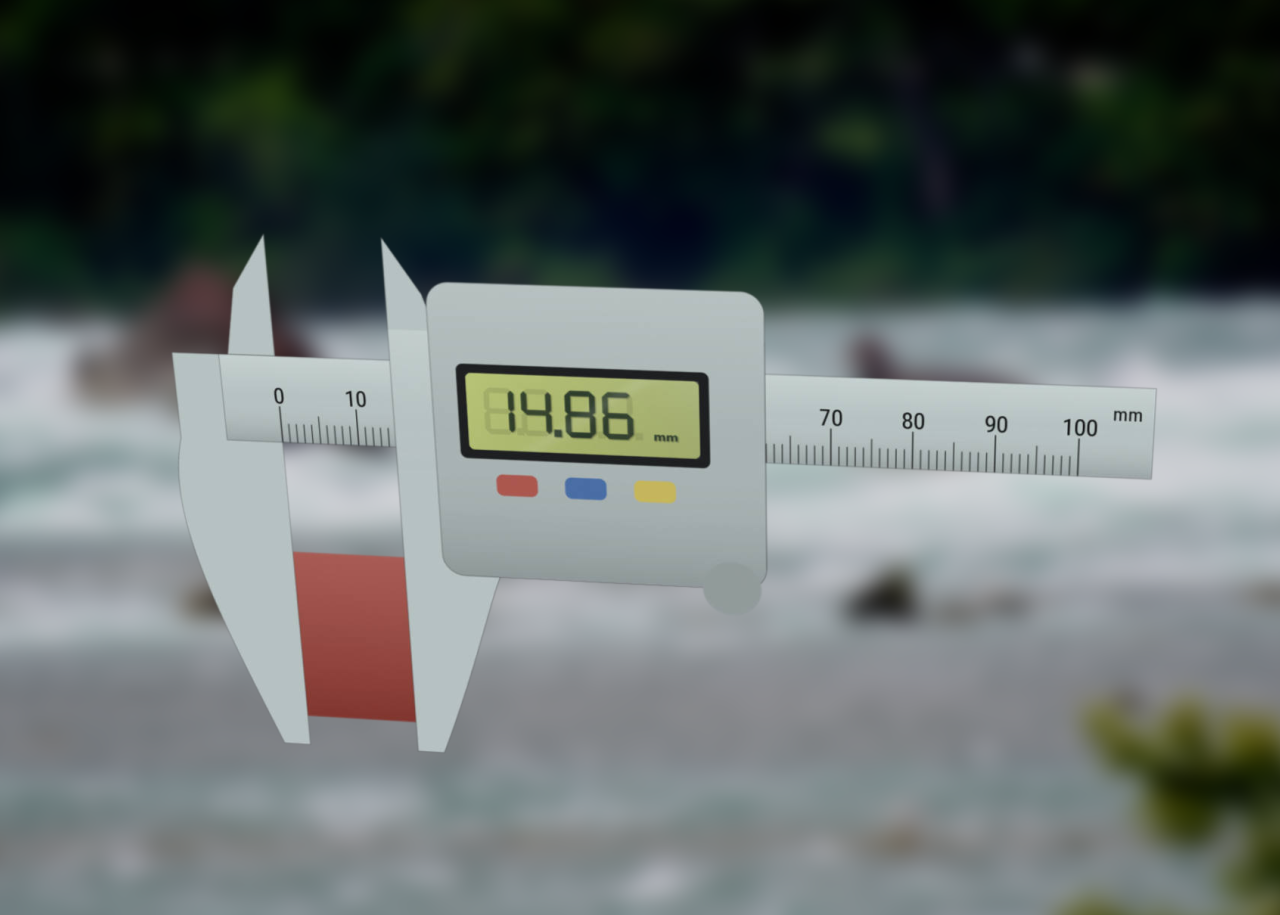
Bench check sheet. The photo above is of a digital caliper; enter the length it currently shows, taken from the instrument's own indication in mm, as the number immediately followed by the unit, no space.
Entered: 14.86mm
